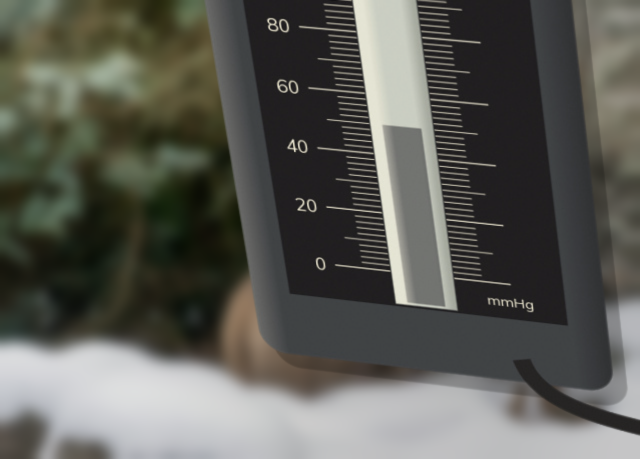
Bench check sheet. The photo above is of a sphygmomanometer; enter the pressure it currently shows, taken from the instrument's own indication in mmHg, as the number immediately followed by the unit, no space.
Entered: 50mmHg
